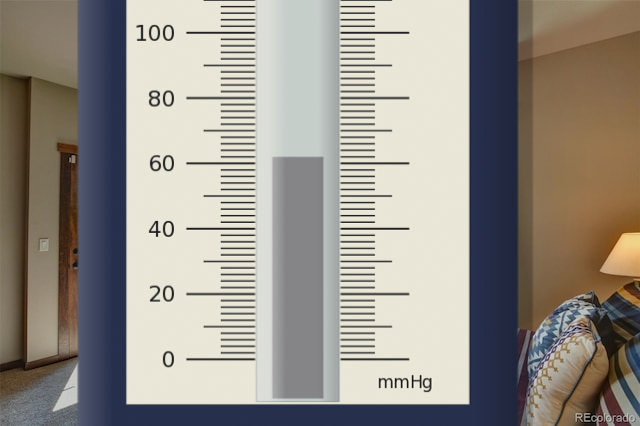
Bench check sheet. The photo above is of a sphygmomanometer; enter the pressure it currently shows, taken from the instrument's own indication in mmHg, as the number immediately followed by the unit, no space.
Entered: 62mmHg
